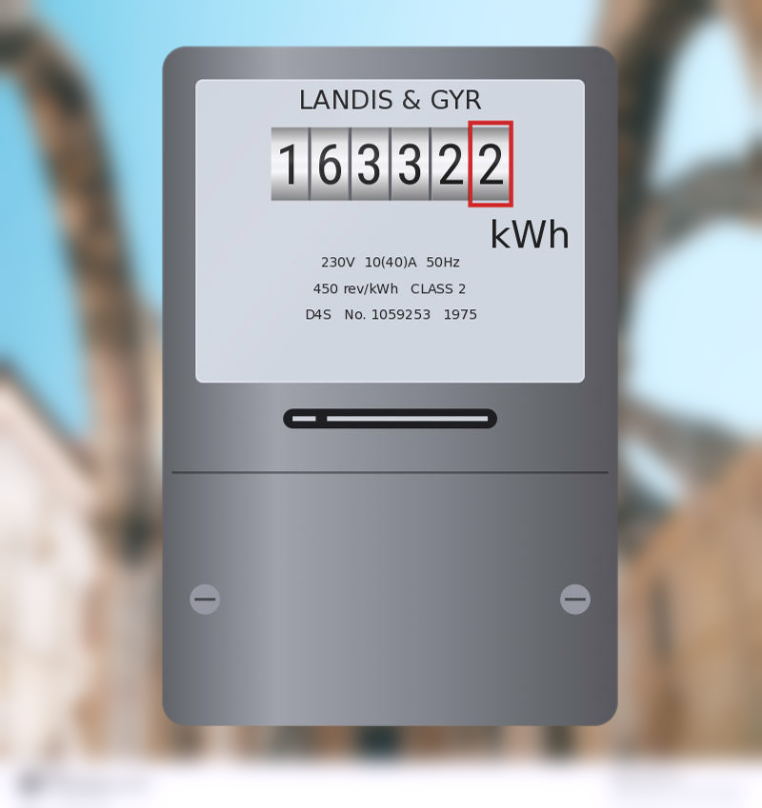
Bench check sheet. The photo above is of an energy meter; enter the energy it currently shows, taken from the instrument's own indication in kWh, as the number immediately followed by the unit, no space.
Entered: 16332.2kWh
